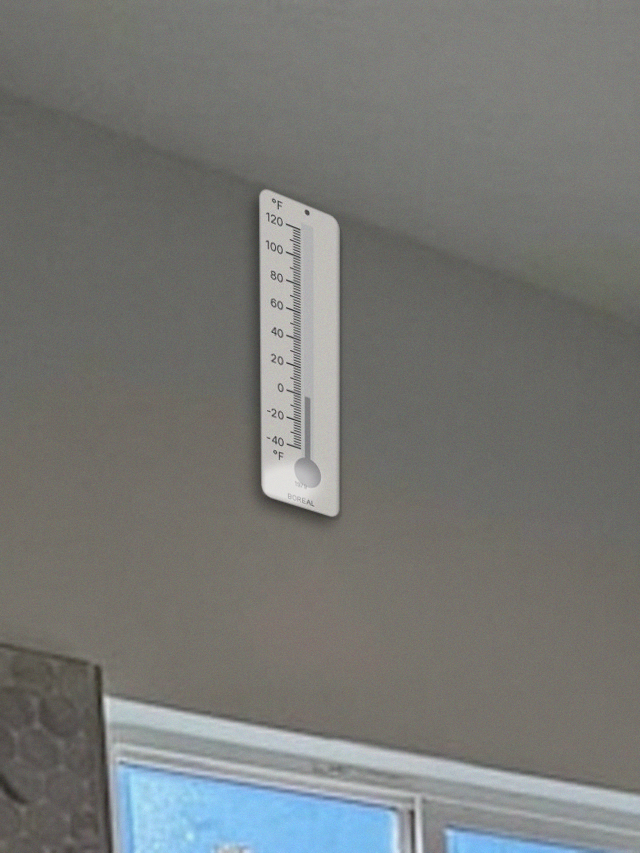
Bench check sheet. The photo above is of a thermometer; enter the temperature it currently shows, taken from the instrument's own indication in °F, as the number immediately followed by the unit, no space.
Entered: 0°F
